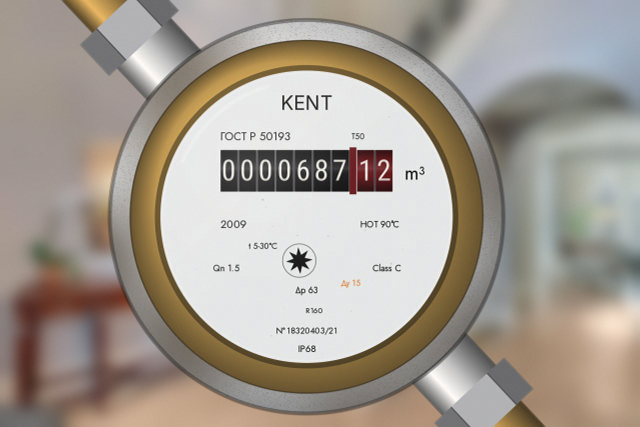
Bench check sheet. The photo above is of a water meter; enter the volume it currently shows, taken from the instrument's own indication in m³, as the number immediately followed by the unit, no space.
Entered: 687.12m³
